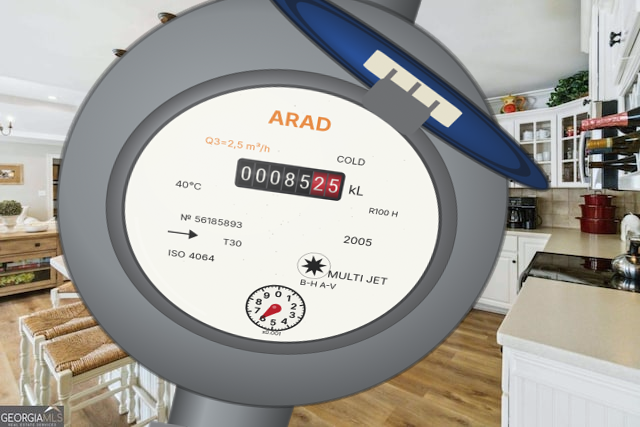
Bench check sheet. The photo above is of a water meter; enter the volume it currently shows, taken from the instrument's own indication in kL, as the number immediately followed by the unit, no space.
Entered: 85.256kL
